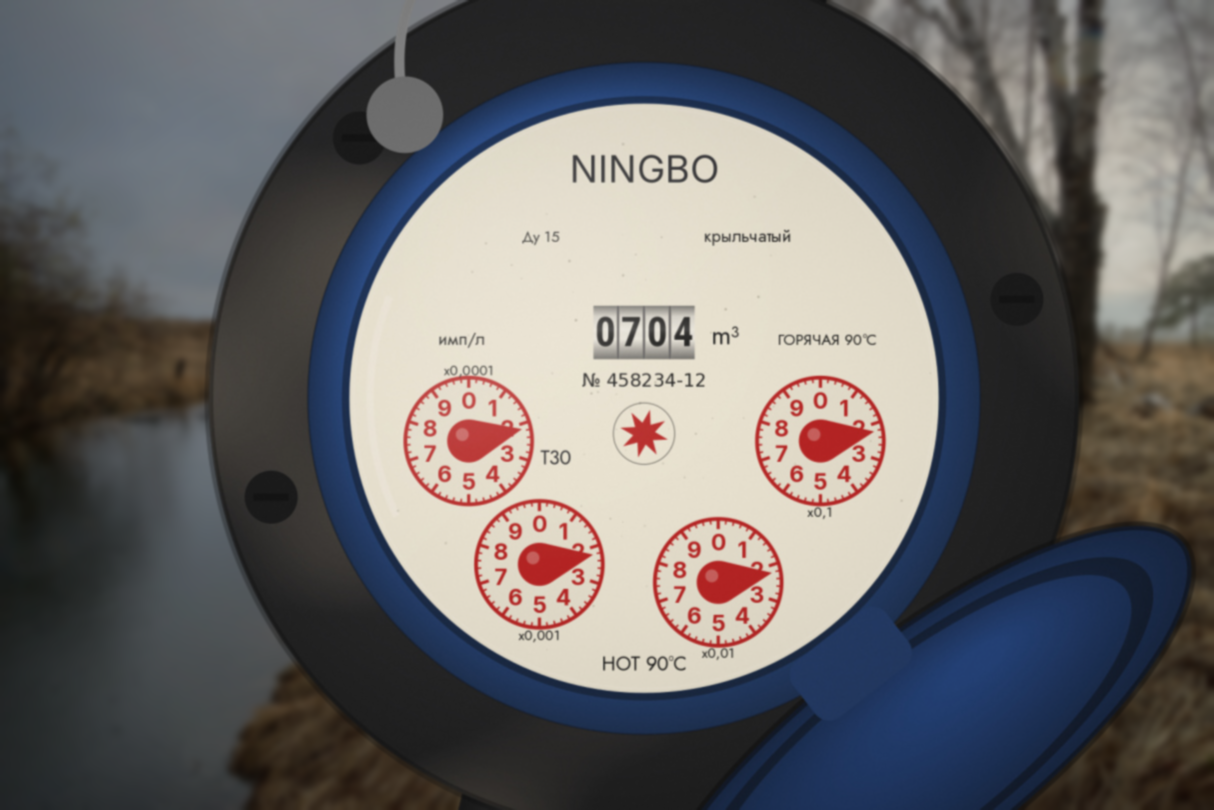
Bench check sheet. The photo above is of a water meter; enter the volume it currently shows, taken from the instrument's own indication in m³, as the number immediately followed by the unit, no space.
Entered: 704.2222m³
